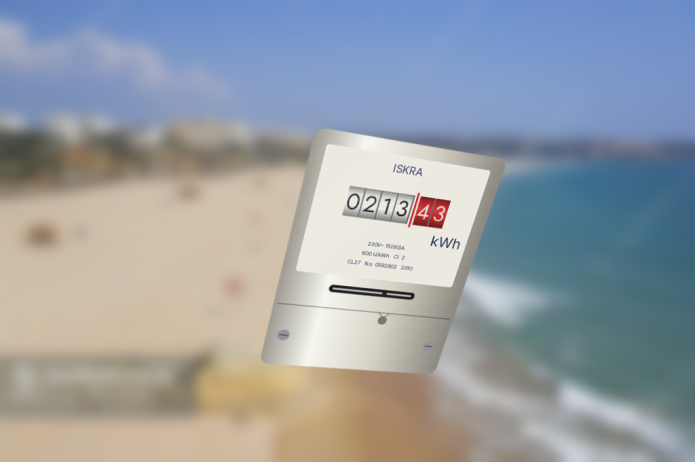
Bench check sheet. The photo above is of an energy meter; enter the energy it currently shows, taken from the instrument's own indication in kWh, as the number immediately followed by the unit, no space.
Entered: 213.43kWh
